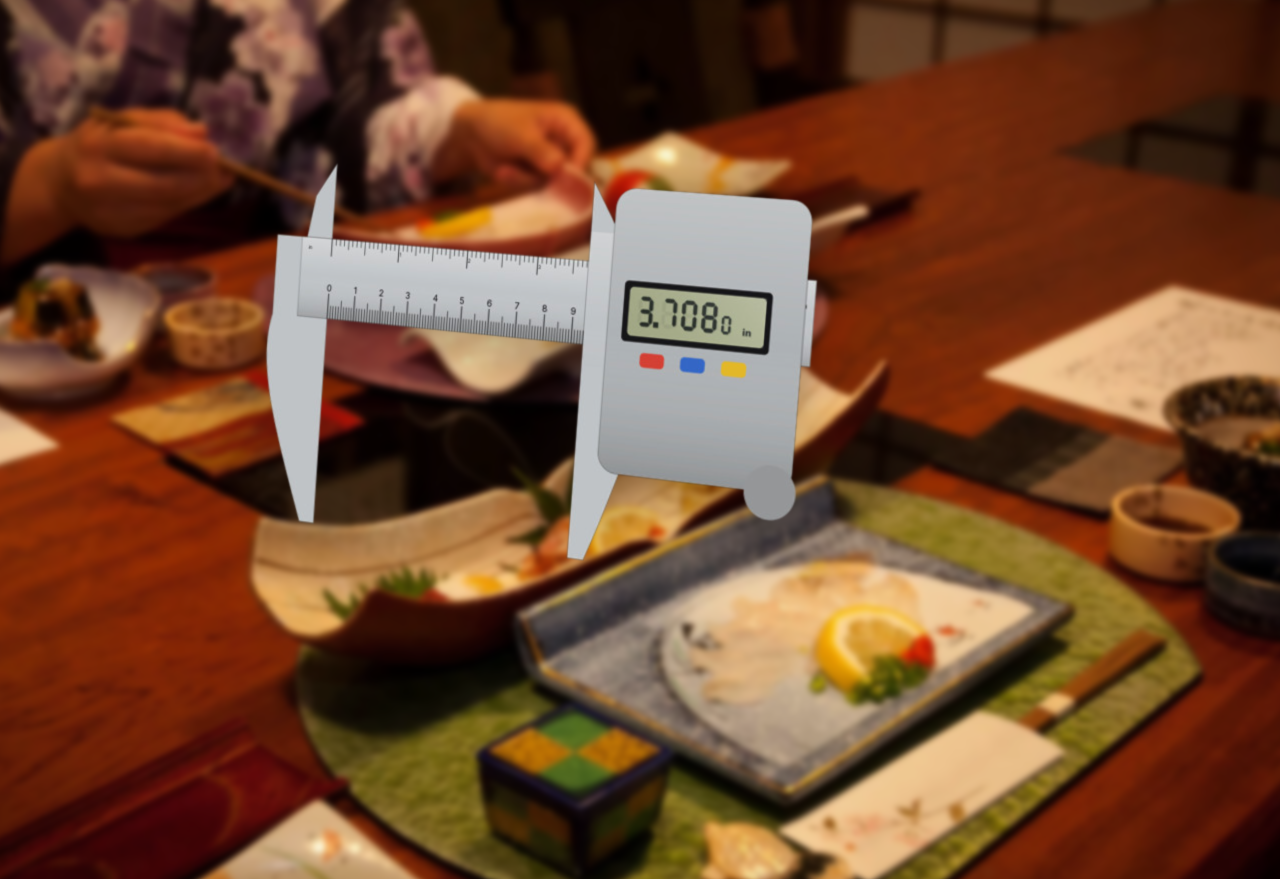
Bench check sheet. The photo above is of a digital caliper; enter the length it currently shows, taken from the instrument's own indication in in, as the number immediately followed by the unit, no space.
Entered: 3.7080in
